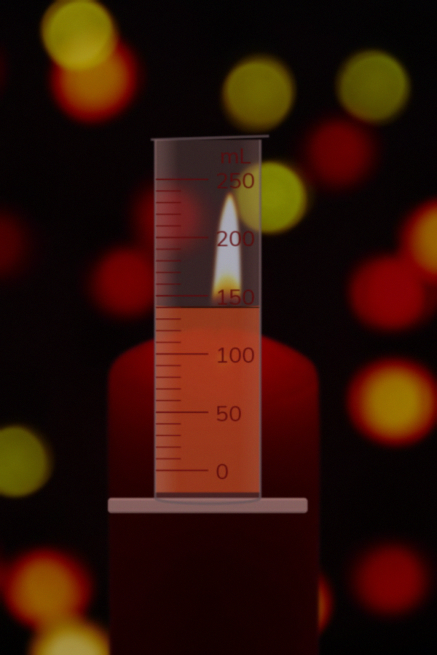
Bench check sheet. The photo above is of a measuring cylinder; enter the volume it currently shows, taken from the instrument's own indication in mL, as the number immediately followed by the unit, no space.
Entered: 140mL
